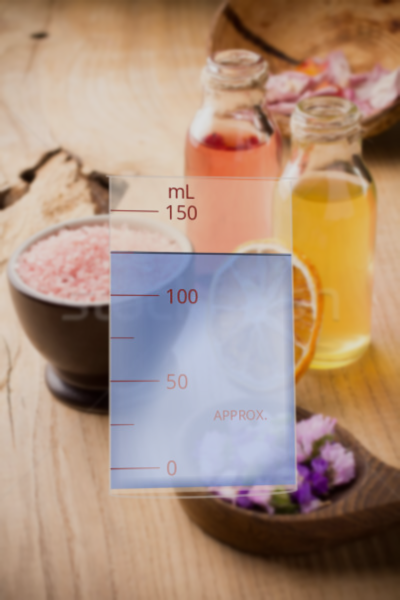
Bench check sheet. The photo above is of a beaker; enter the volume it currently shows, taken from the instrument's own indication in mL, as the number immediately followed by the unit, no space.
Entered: 125mL
